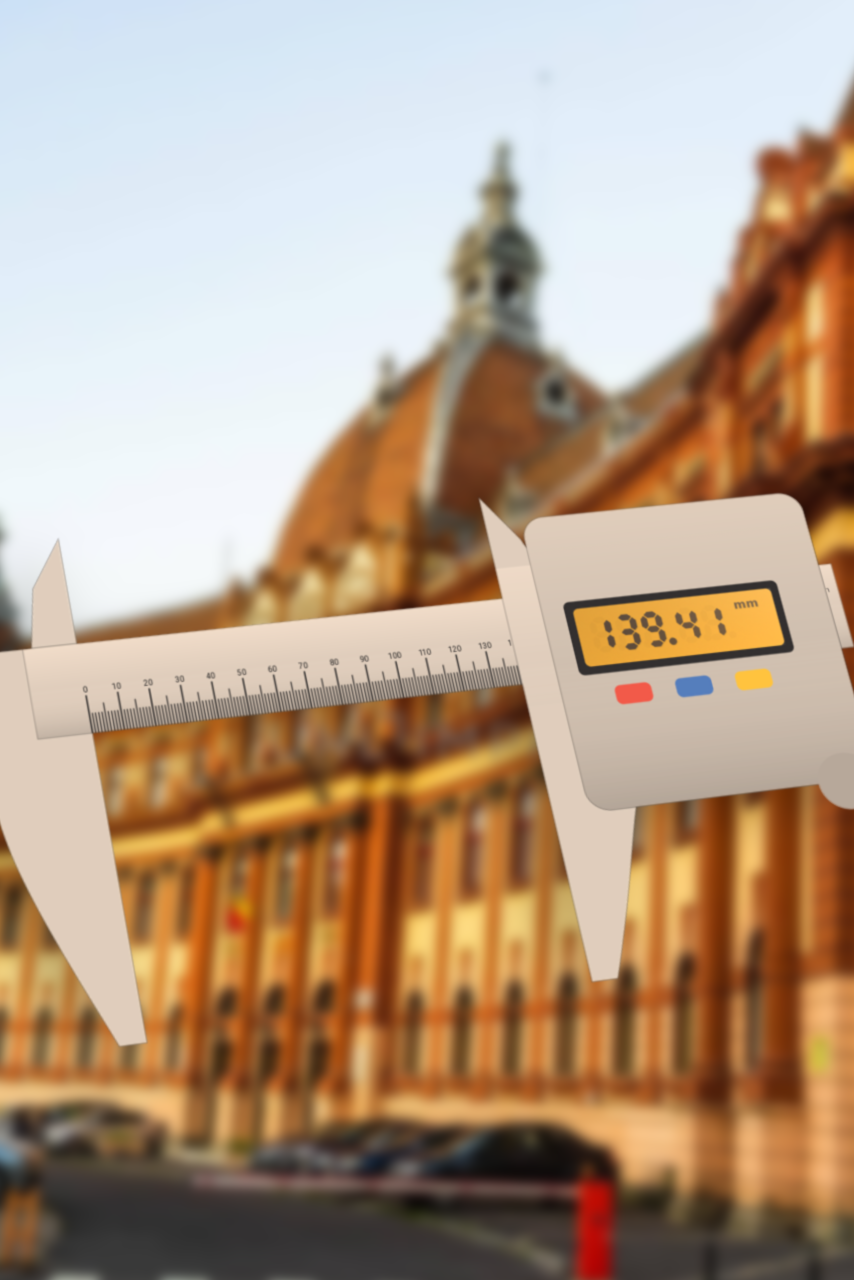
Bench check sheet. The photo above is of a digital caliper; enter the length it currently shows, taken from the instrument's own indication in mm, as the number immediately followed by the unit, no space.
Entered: 139.41mm
